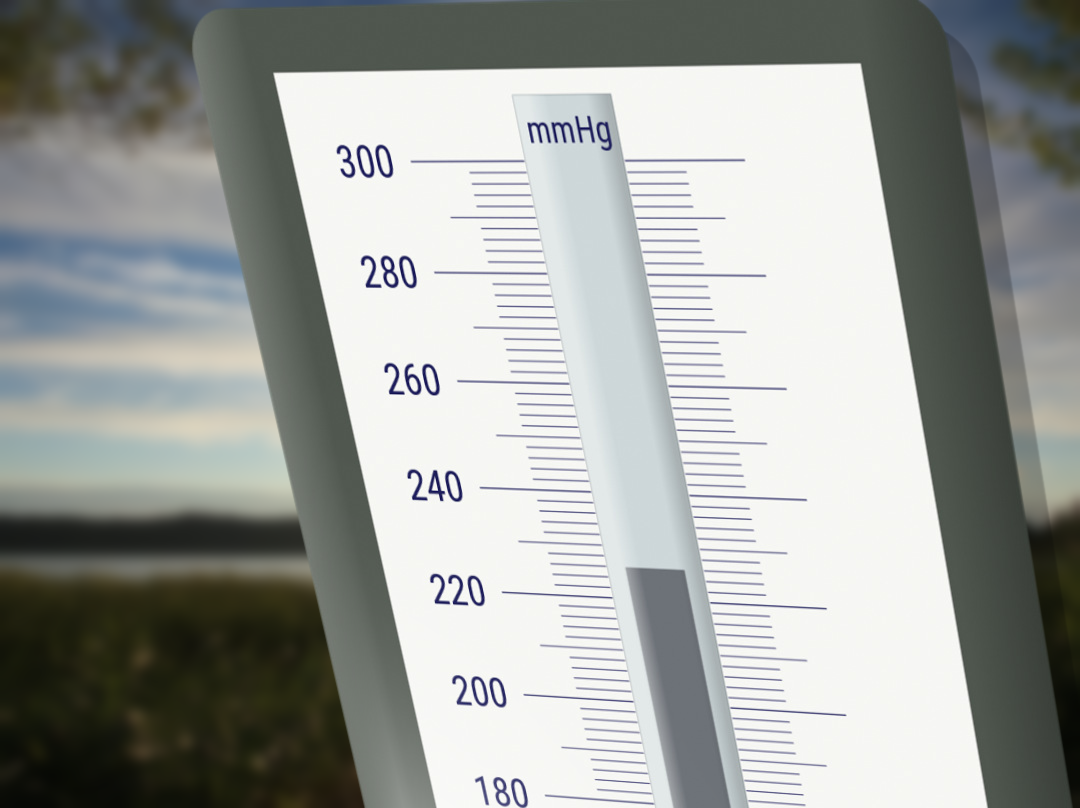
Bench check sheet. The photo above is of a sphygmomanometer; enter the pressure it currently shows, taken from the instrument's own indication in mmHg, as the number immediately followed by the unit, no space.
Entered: 226mmHg
